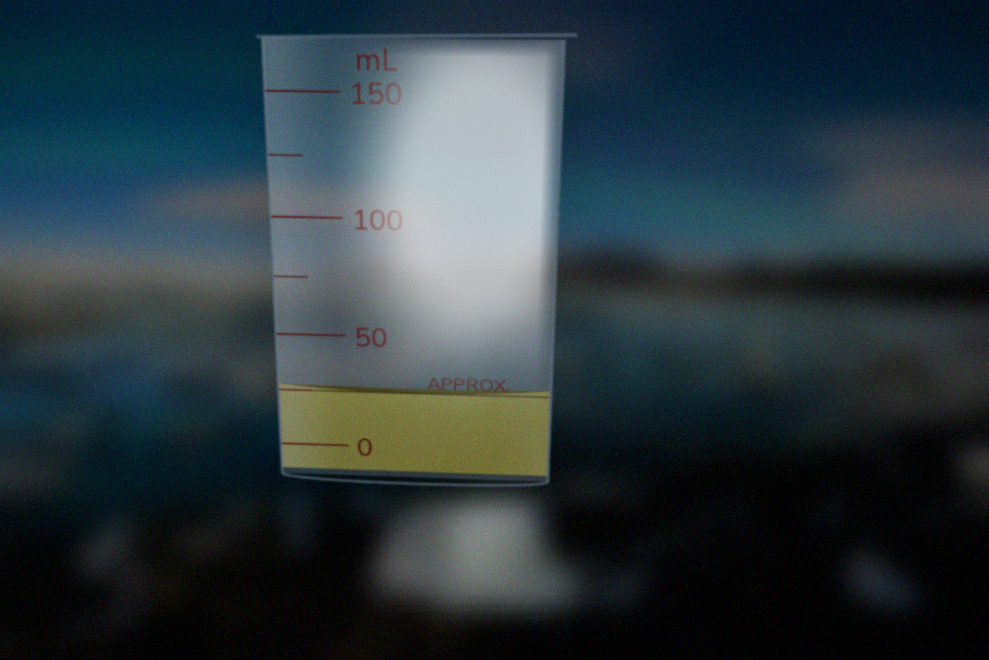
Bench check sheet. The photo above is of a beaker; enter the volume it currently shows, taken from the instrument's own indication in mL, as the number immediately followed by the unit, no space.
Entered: 25mL
